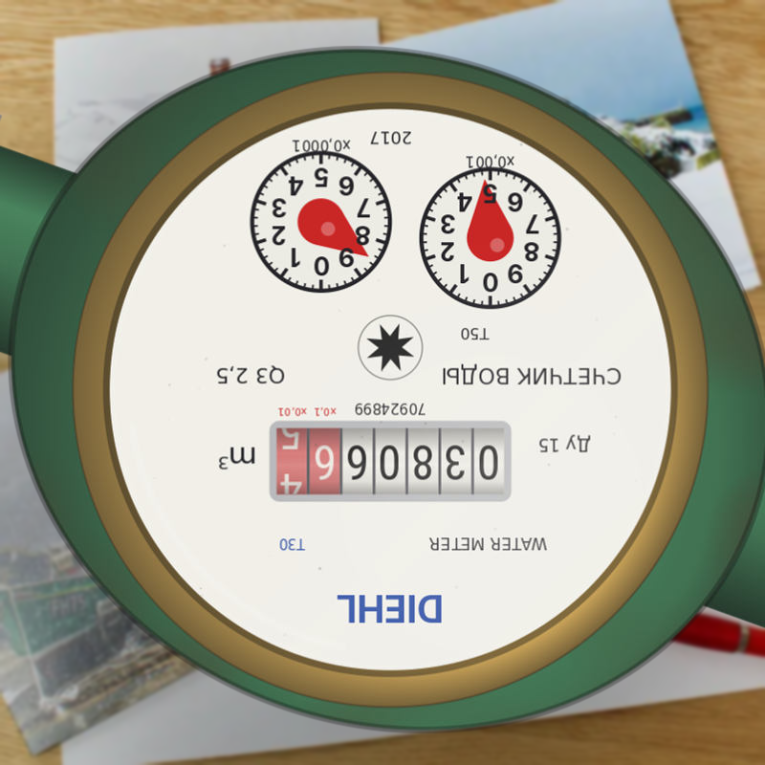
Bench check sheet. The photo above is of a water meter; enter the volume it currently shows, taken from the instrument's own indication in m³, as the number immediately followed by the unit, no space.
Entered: 3806.6448m³
